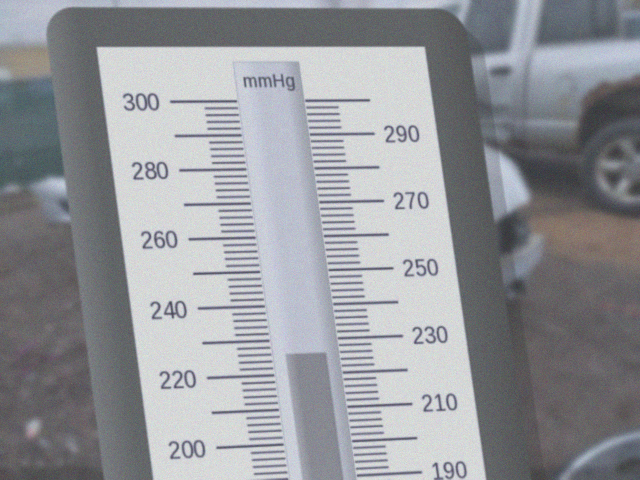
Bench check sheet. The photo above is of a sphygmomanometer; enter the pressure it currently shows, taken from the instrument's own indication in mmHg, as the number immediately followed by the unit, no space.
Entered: 226mmHg
